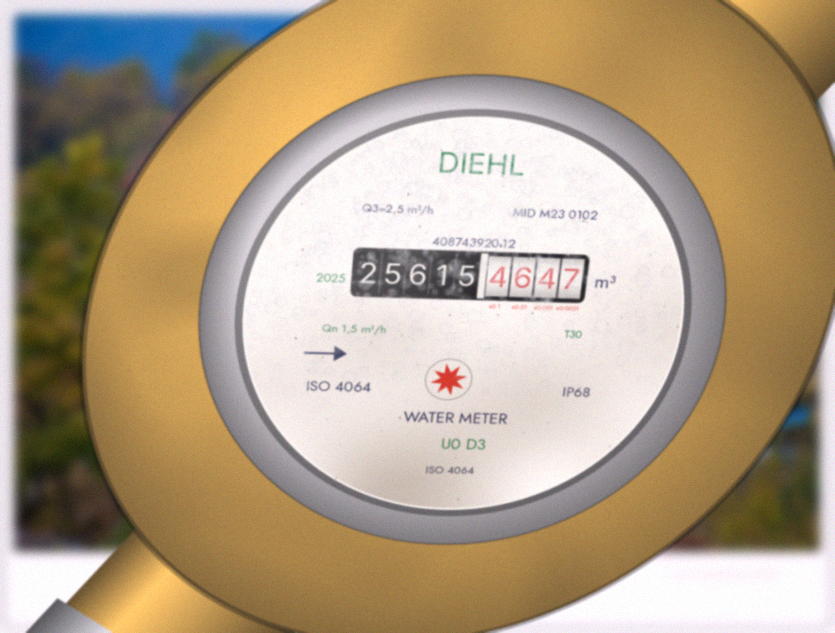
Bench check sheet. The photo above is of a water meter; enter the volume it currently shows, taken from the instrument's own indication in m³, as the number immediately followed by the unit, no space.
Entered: 25615.4647m³
